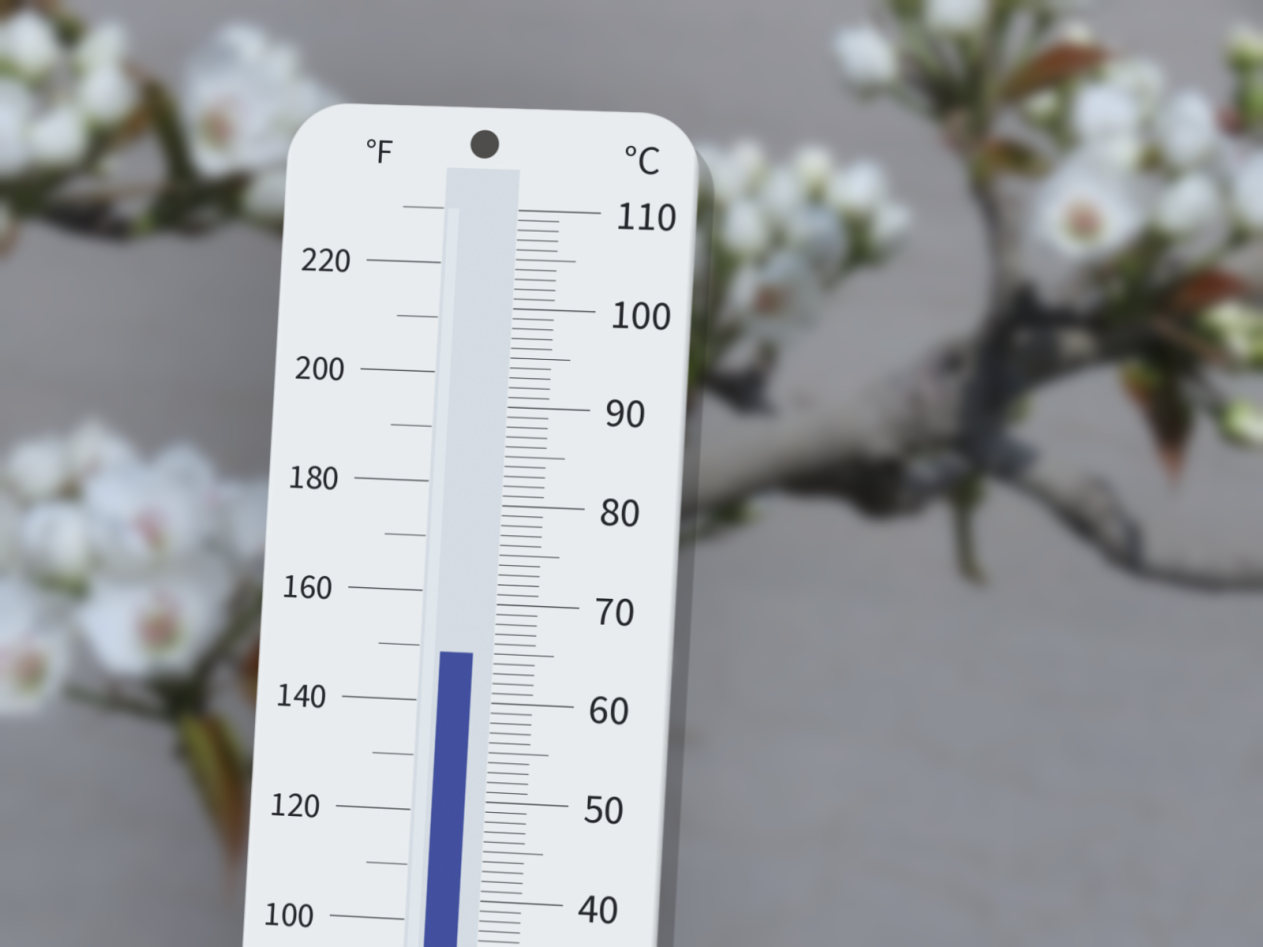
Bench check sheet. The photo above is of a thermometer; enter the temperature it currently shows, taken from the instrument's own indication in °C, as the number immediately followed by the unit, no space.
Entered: 65°C
